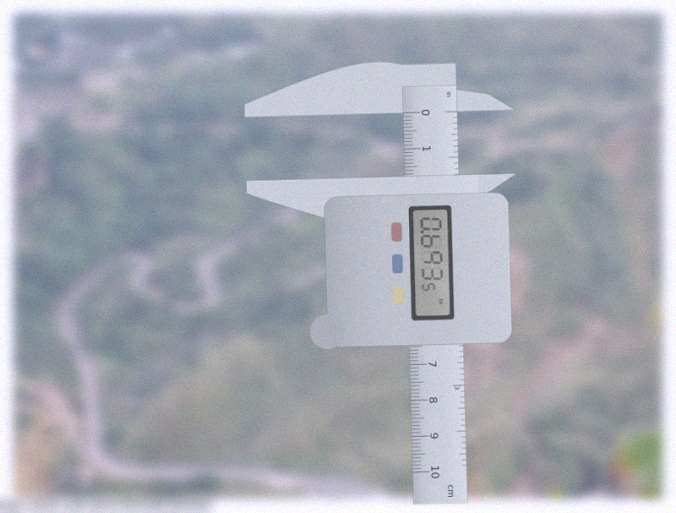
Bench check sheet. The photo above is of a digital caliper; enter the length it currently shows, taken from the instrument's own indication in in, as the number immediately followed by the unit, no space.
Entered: 0.6935in
